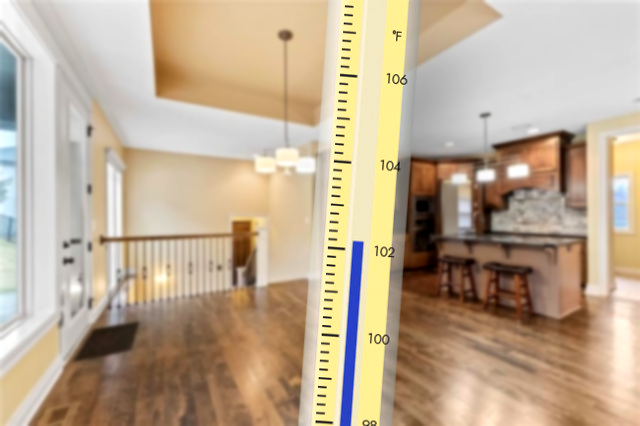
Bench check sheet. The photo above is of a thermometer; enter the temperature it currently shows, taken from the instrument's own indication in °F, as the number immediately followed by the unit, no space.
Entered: 102.2°F
